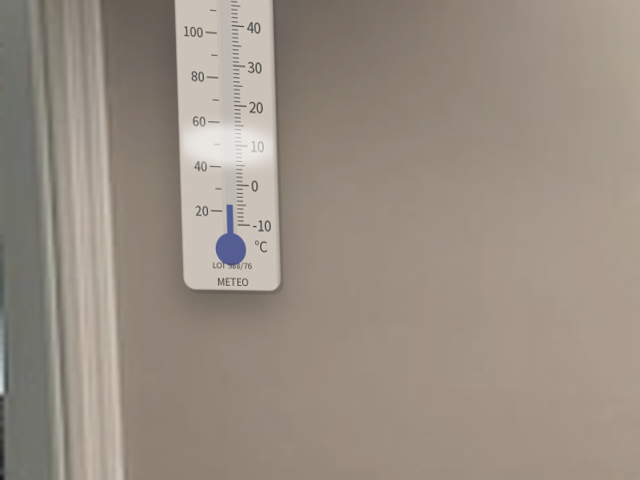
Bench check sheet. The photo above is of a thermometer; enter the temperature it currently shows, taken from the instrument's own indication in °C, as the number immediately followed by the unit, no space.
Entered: -5°C
